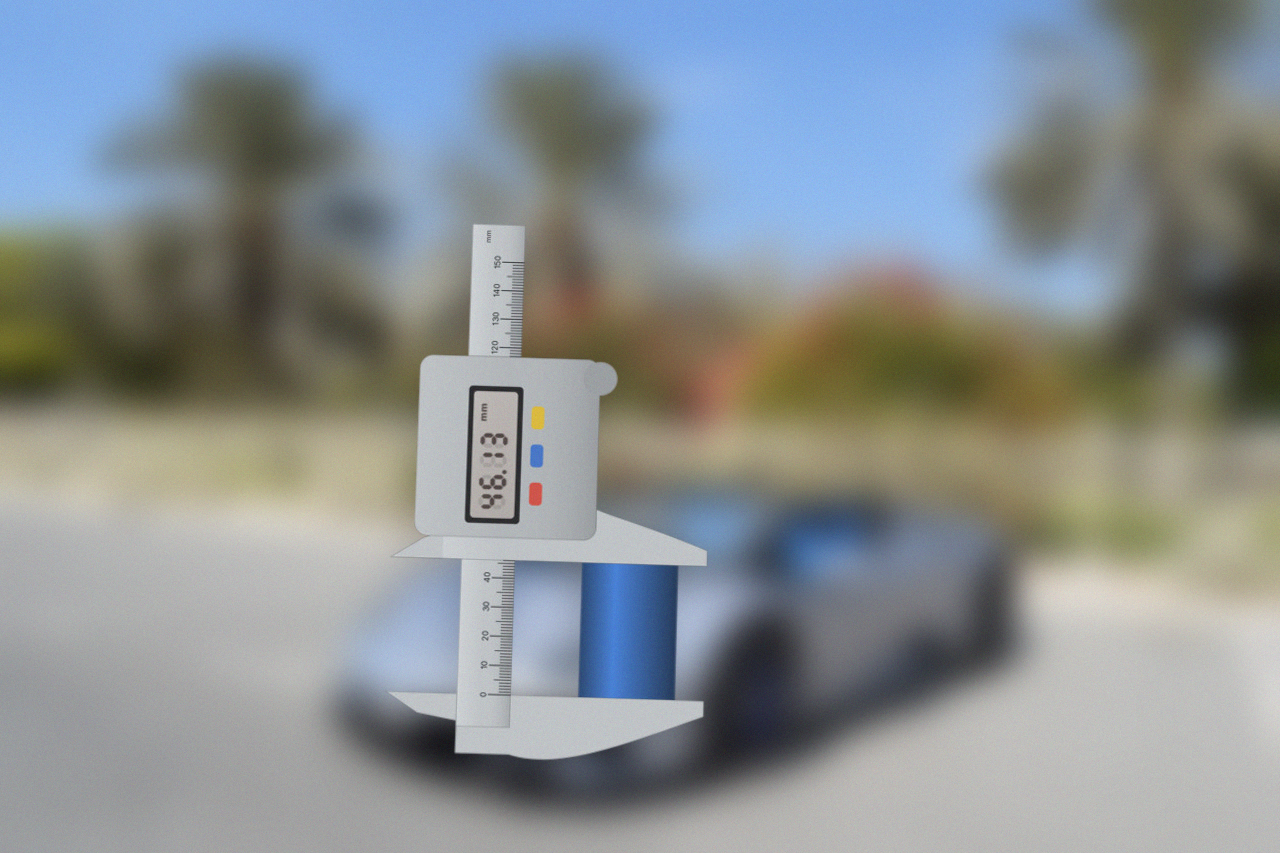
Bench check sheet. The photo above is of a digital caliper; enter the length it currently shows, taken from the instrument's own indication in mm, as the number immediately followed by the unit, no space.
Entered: 46.13mm
